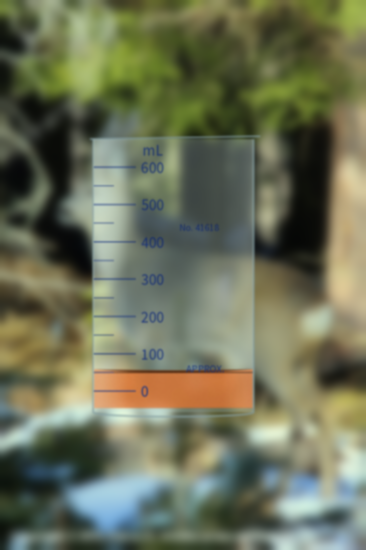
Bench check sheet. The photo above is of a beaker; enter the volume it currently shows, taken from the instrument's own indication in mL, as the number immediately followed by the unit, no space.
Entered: 50mL
